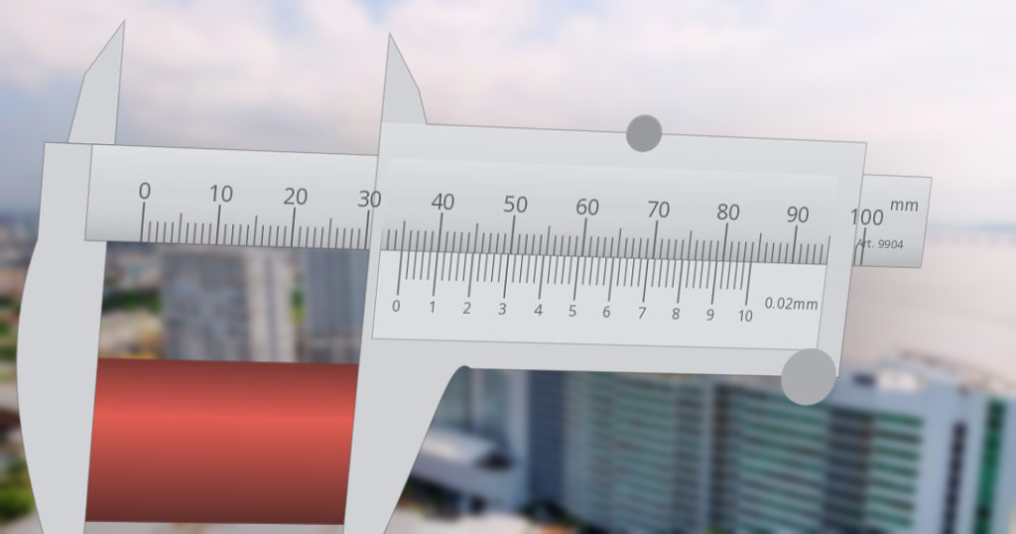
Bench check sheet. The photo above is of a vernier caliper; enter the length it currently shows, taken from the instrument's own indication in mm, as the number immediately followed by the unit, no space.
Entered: 35.0mm
